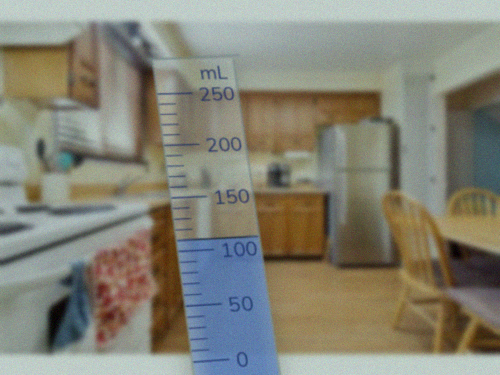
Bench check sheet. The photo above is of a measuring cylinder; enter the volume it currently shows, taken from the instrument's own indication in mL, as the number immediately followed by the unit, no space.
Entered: 110mL
